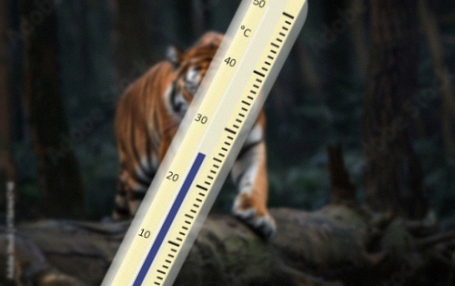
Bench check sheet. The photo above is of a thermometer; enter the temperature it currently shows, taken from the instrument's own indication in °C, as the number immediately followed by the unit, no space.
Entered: 25°C
